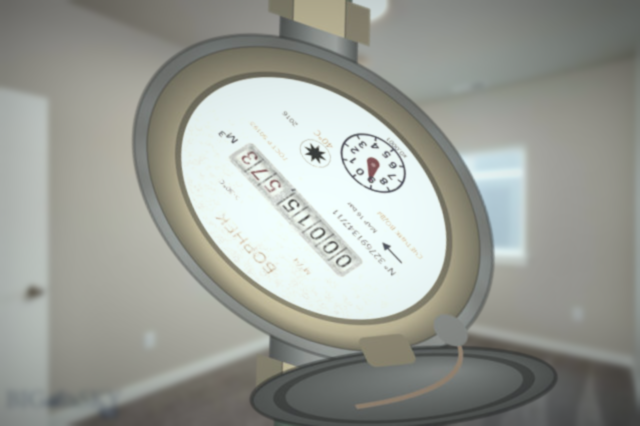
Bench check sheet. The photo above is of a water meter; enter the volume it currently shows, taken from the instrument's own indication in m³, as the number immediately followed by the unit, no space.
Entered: 15.5729m³
